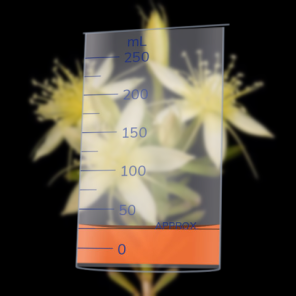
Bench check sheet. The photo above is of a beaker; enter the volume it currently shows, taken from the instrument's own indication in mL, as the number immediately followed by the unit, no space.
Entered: 25mL
